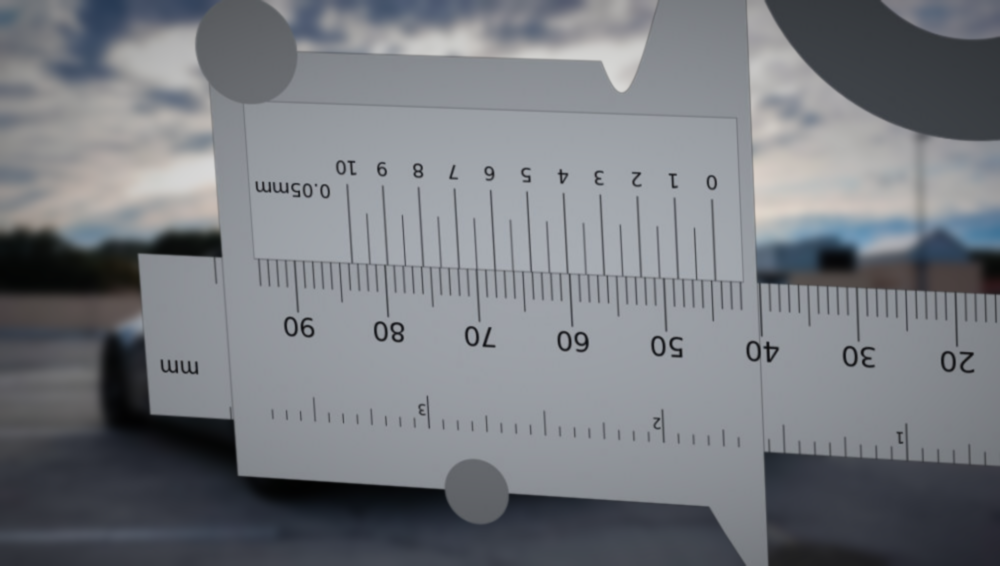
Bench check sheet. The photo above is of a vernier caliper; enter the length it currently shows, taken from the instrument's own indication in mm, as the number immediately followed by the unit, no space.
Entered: 44.6mm
